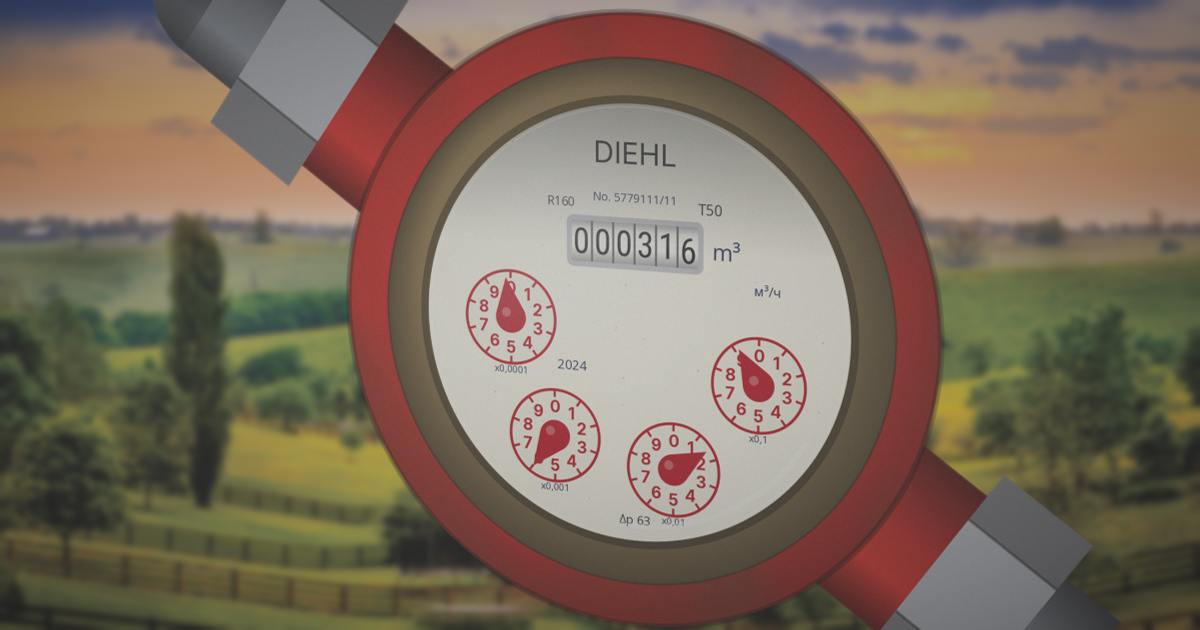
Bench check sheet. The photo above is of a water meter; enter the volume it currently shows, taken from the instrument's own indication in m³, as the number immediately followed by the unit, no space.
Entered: 315.9159m³
